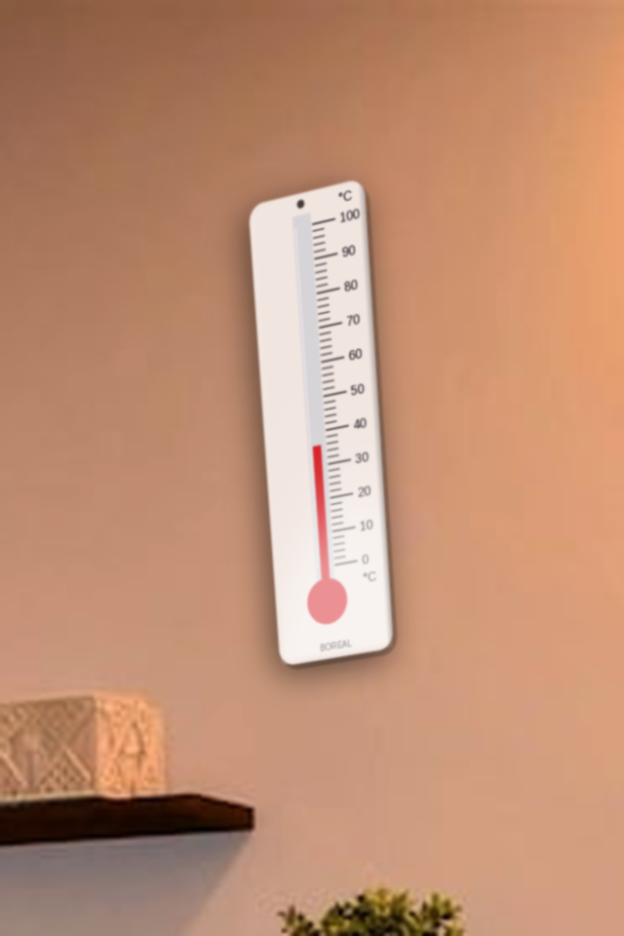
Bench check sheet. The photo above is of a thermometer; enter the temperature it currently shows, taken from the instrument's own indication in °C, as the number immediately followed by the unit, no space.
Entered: 36°C
